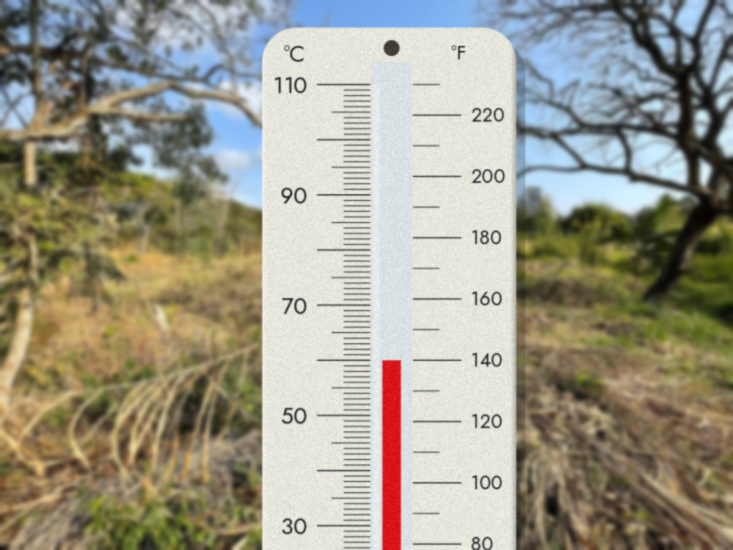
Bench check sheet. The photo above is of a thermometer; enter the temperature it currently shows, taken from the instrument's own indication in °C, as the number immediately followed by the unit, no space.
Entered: 60°C
